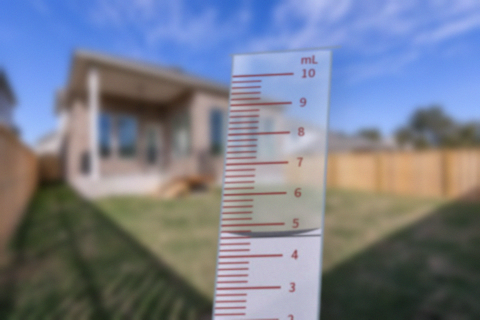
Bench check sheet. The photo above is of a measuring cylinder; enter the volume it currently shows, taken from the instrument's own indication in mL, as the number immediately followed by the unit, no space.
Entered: 4.6mL
